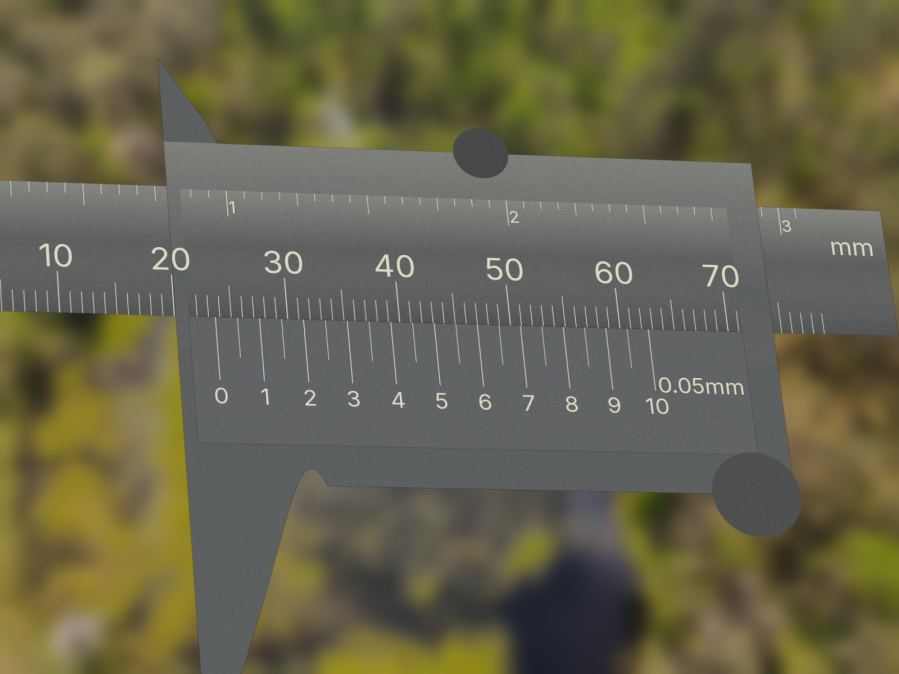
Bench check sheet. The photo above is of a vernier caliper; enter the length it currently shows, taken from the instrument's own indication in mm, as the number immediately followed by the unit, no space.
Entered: 23.6mm
